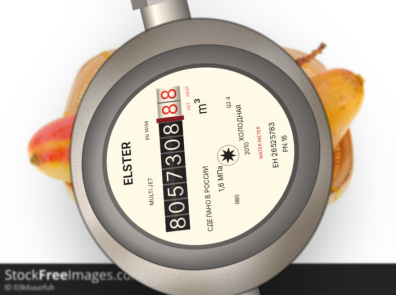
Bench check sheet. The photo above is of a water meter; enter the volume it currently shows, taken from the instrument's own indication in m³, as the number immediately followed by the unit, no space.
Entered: 8057308.88m³
